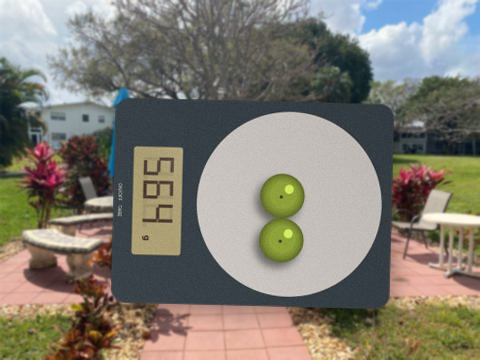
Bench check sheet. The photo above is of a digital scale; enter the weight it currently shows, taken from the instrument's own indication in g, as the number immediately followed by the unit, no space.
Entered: 564g
